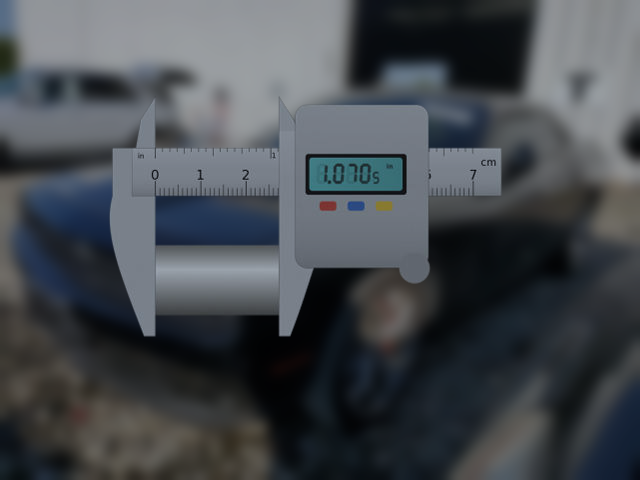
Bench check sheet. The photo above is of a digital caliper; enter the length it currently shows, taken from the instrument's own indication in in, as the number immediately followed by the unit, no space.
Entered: 1.0705in
